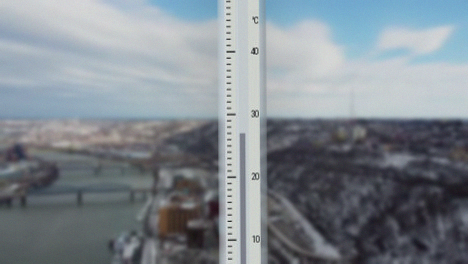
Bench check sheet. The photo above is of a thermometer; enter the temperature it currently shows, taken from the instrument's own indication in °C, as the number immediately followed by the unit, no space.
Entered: 27°C
